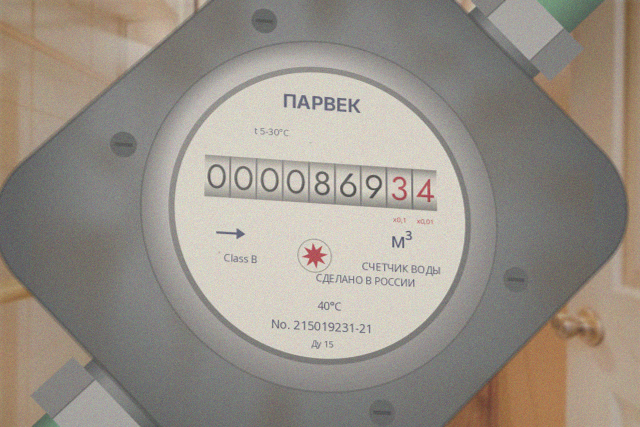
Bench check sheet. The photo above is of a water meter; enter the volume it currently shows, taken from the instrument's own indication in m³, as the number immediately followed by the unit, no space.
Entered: 869.34m³
